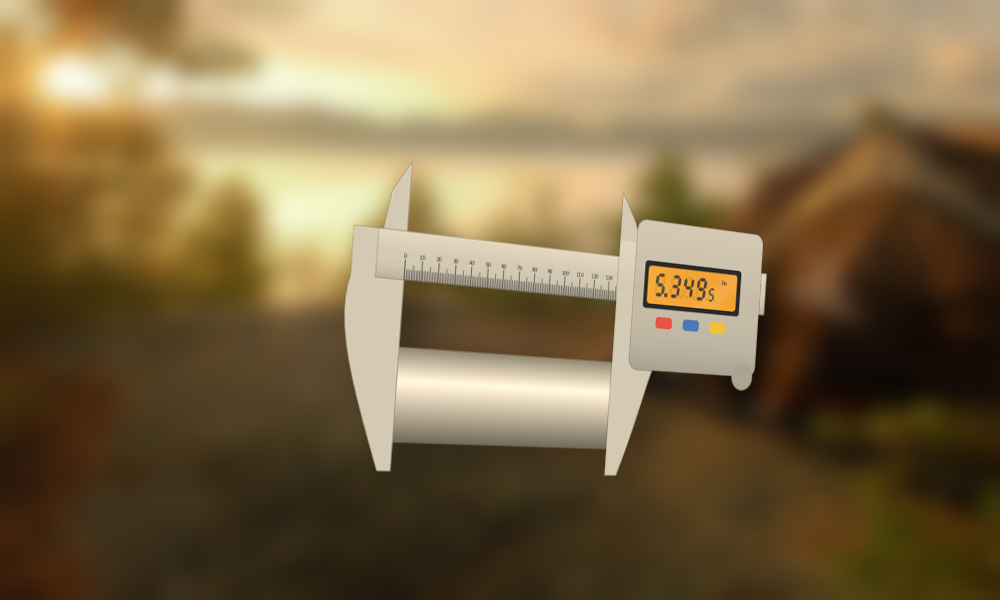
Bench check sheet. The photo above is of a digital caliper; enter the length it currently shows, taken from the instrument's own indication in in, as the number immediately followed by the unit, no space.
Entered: 5.3495in
